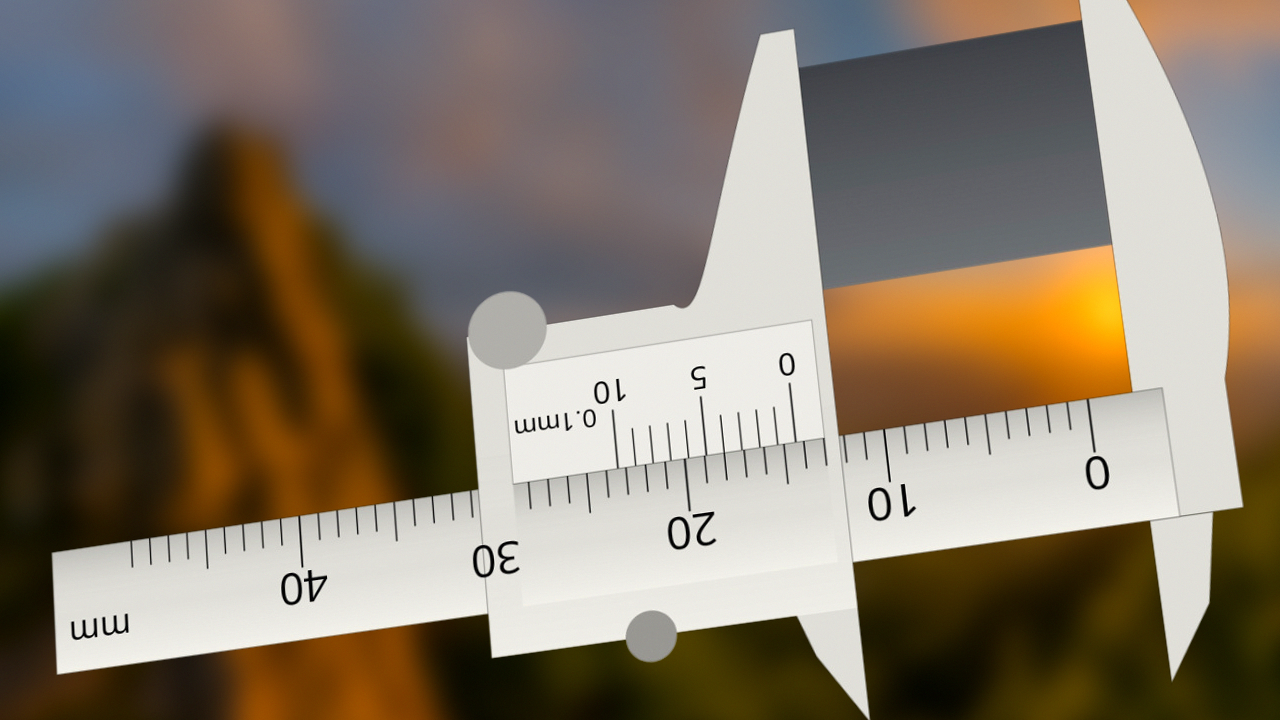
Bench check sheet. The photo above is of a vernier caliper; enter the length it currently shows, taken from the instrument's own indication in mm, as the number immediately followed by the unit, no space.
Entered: 14.4mm
